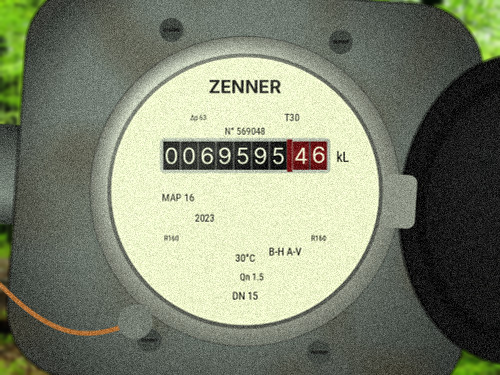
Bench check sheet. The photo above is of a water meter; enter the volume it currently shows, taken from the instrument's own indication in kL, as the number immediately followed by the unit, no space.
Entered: 69595.46kL
